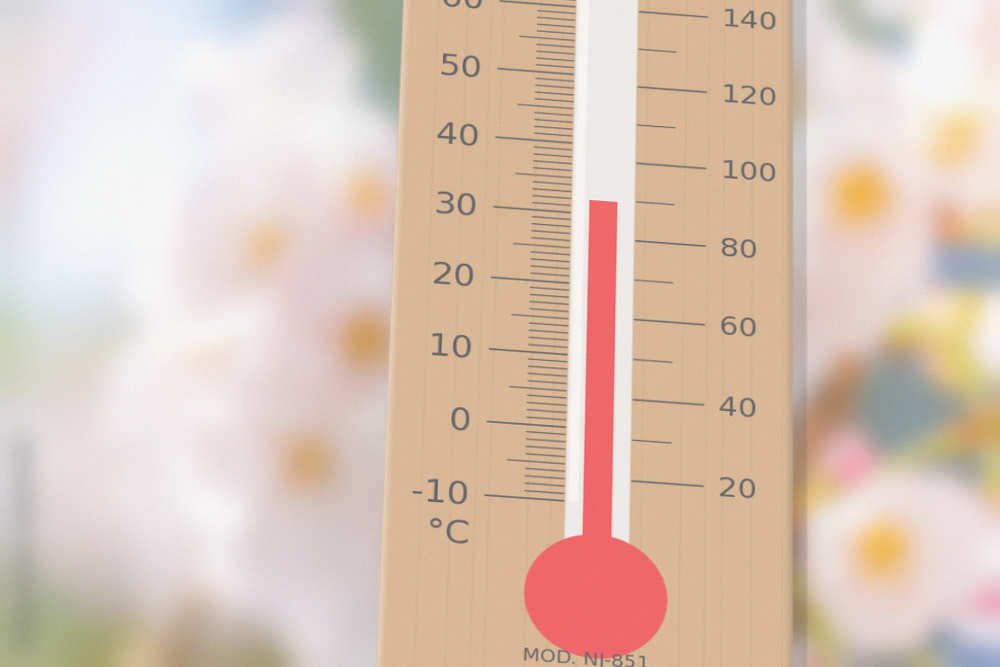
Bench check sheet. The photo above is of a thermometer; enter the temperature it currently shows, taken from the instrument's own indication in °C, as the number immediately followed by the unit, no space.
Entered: 32°C
